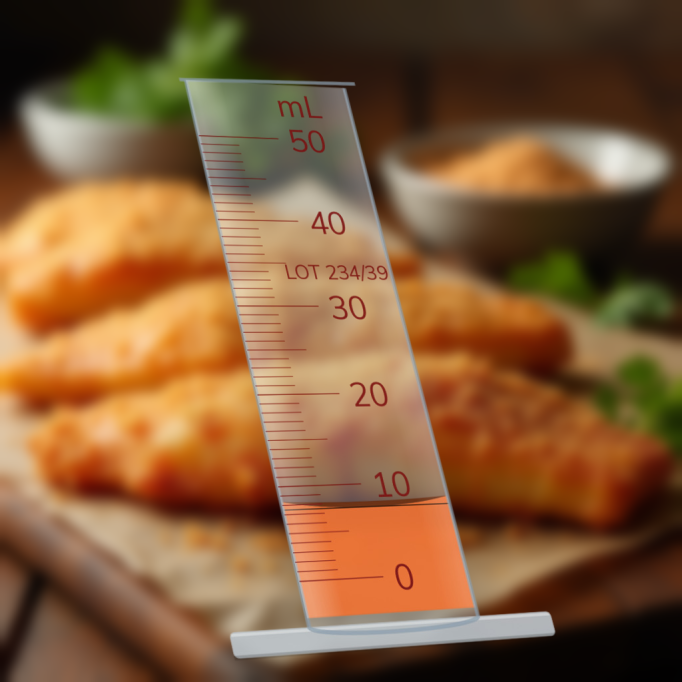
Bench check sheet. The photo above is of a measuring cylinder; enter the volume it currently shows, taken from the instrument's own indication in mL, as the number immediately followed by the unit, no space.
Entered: 7.5mL
